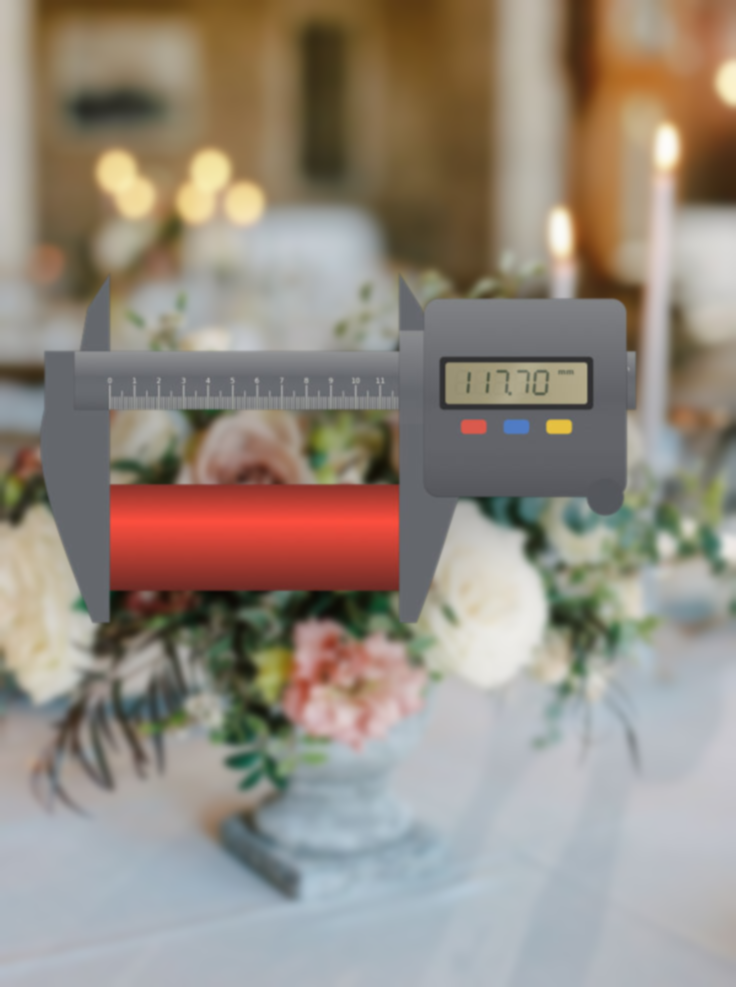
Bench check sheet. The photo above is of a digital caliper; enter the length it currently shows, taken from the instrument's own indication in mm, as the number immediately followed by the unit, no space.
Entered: 117.70mm
